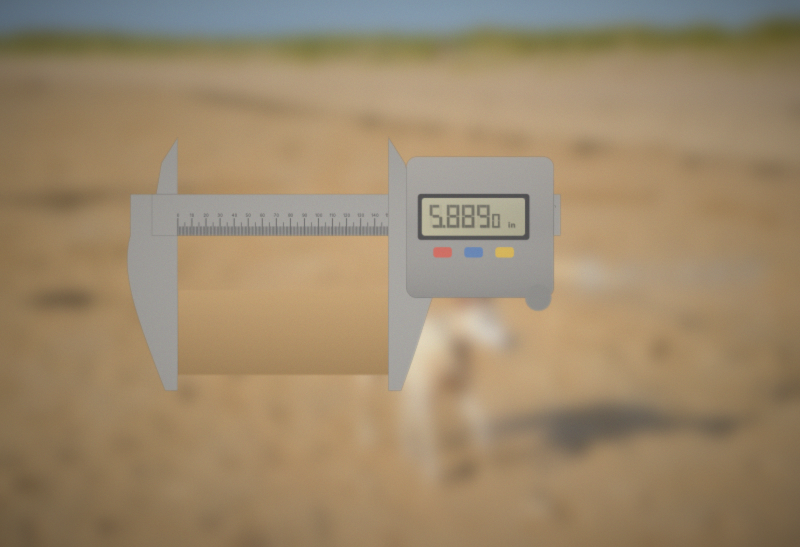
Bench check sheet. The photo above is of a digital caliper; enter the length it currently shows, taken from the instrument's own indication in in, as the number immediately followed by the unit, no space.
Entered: 5.8890in
